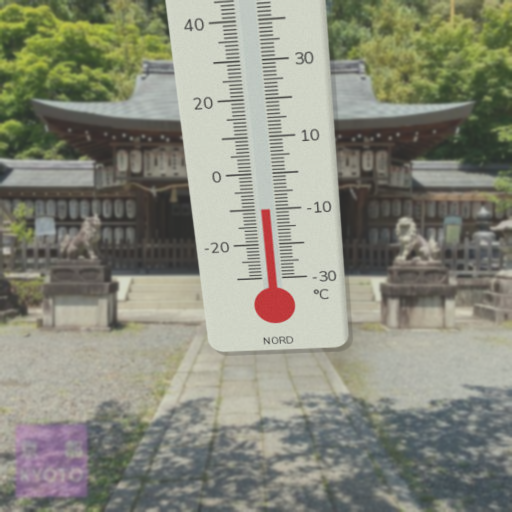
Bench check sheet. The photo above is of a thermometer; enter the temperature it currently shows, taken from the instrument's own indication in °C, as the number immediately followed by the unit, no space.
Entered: -10°C
